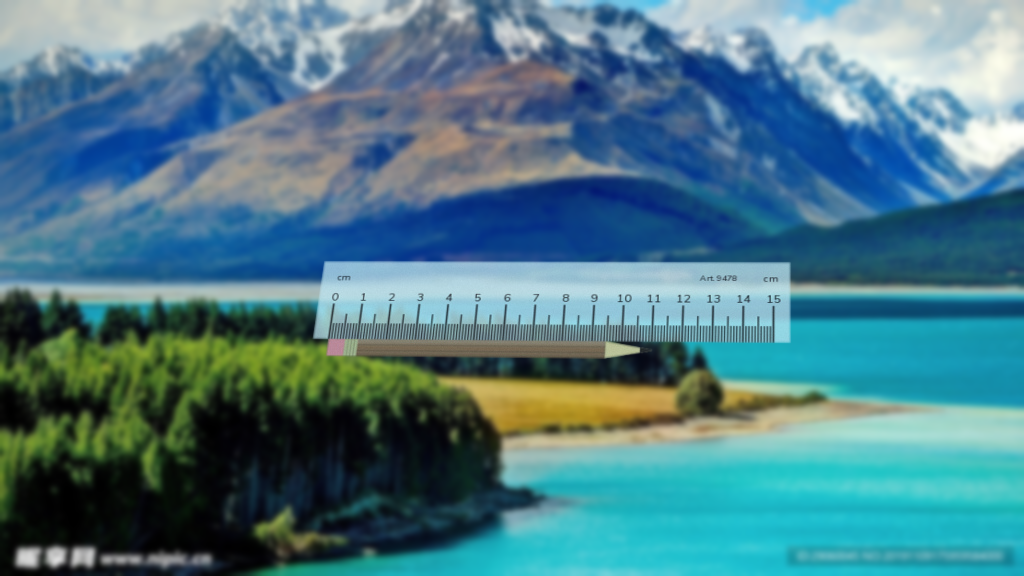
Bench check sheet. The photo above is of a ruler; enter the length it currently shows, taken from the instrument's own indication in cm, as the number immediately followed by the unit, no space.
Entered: 11cm
